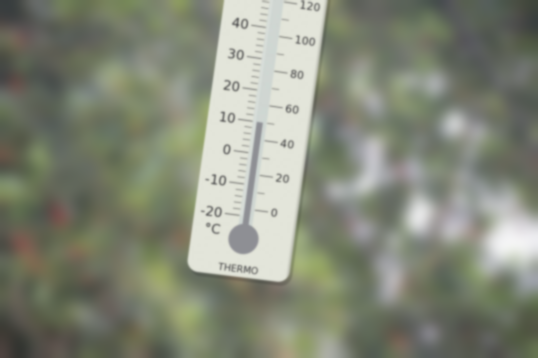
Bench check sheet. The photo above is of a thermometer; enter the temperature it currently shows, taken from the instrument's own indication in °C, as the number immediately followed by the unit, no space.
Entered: 10°C
